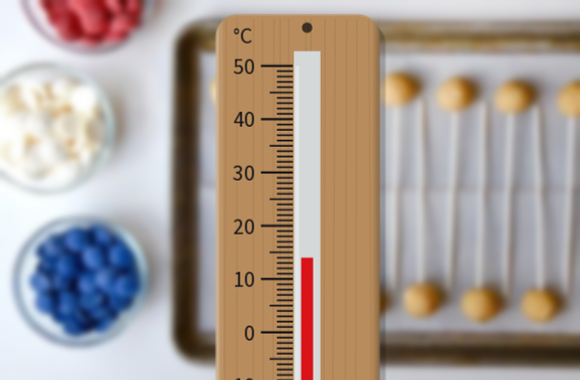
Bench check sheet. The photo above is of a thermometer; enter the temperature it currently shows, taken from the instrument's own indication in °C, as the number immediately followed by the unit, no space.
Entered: 14°C
